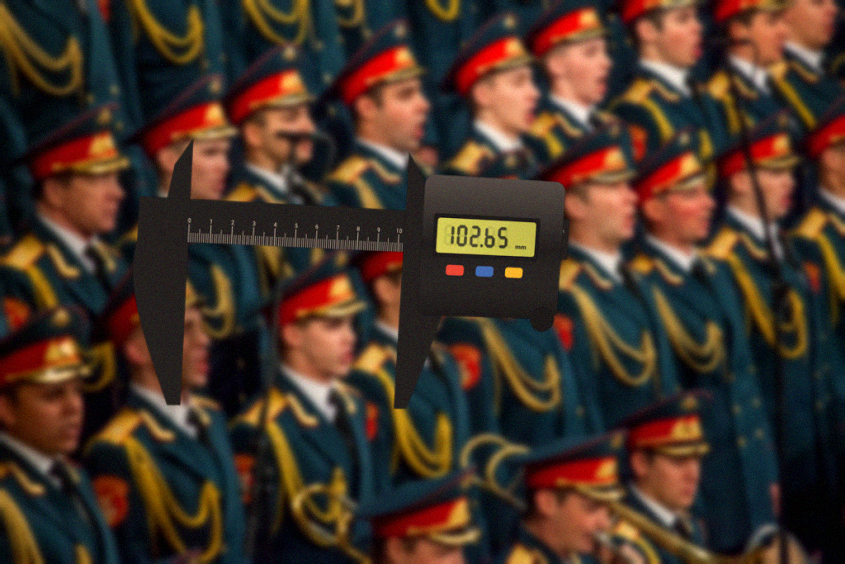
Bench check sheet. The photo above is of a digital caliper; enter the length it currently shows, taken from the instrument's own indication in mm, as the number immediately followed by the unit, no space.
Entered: 102.65mm
